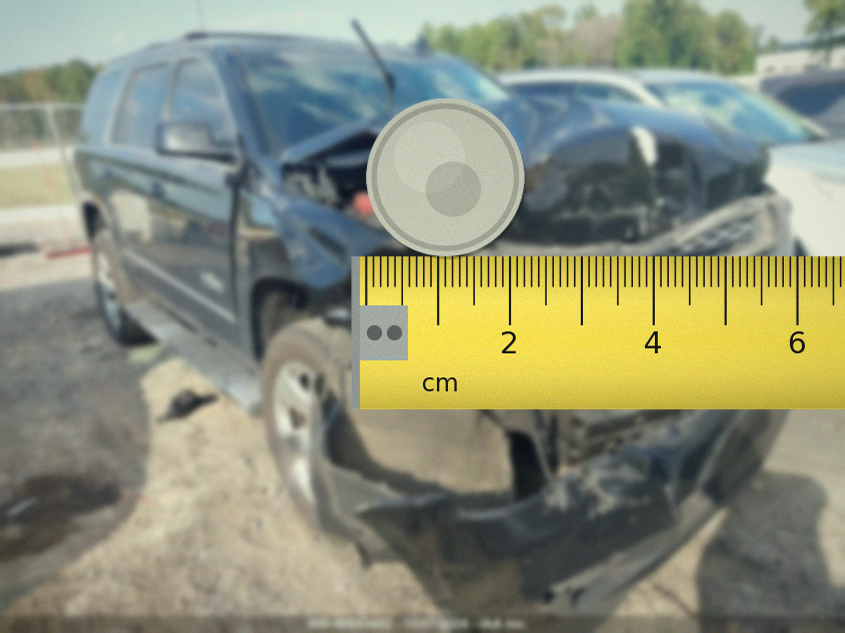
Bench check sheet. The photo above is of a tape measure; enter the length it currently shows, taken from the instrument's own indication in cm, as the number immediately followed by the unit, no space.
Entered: 2.2cm
